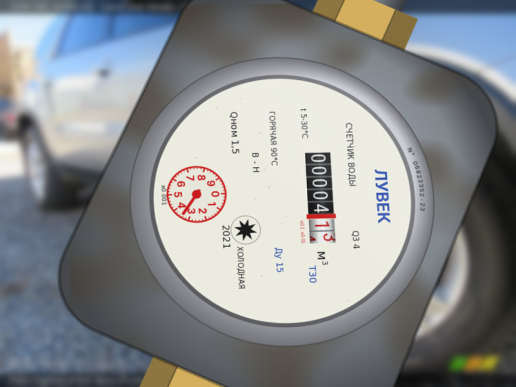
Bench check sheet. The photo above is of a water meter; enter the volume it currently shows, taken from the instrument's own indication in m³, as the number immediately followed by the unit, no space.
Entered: 4.133m³
